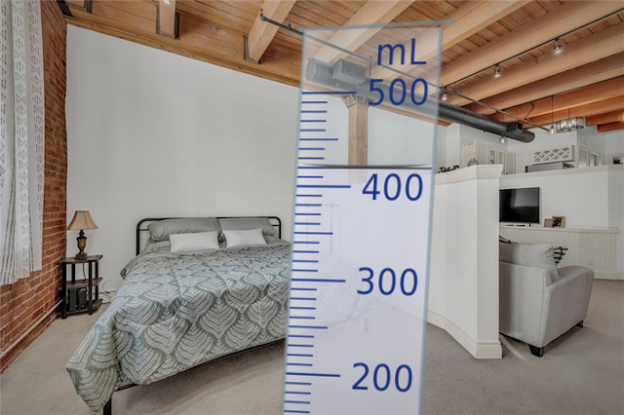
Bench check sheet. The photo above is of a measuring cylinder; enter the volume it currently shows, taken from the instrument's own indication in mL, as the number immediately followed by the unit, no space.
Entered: 420mL
